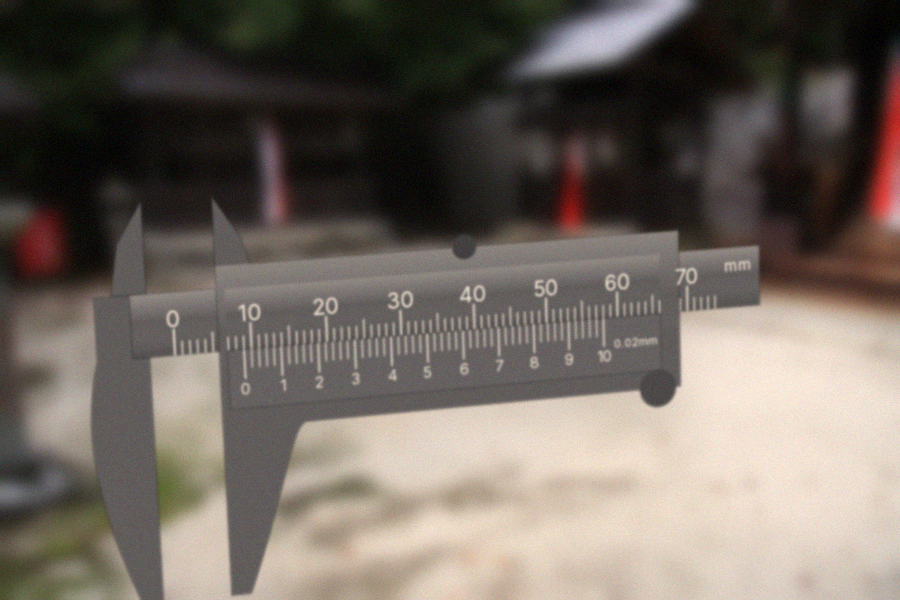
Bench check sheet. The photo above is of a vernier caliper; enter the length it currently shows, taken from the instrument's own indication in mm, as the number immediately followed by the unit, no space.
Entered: 9.0mm
